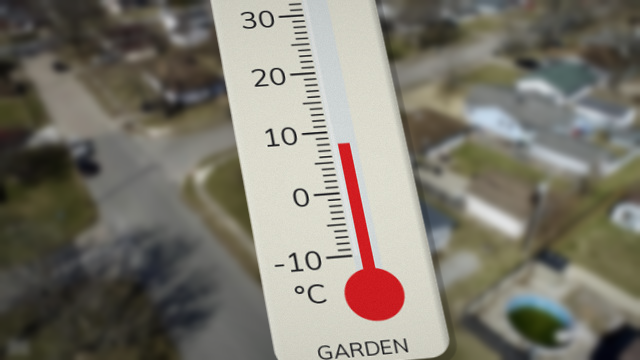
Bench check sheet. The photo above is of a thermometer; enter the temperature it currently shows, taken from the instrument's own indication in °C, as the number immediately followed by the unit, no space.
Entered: 8°C
